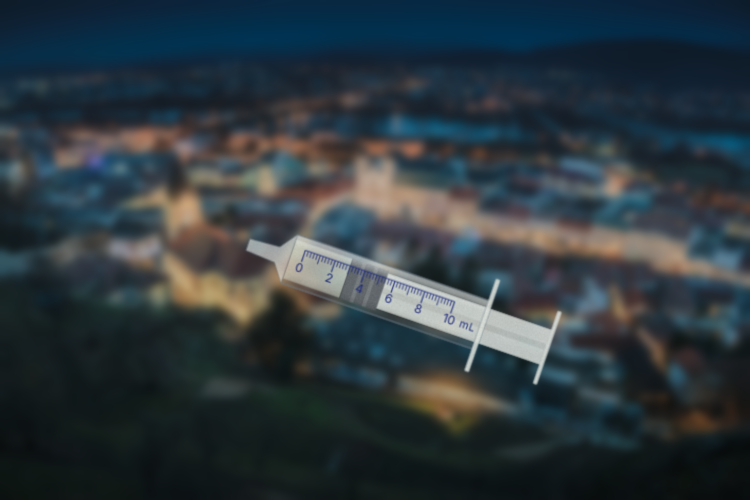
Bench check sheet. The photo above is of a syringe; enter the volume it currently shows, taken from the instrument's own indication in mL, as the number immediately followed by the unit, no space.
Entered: 3mL
